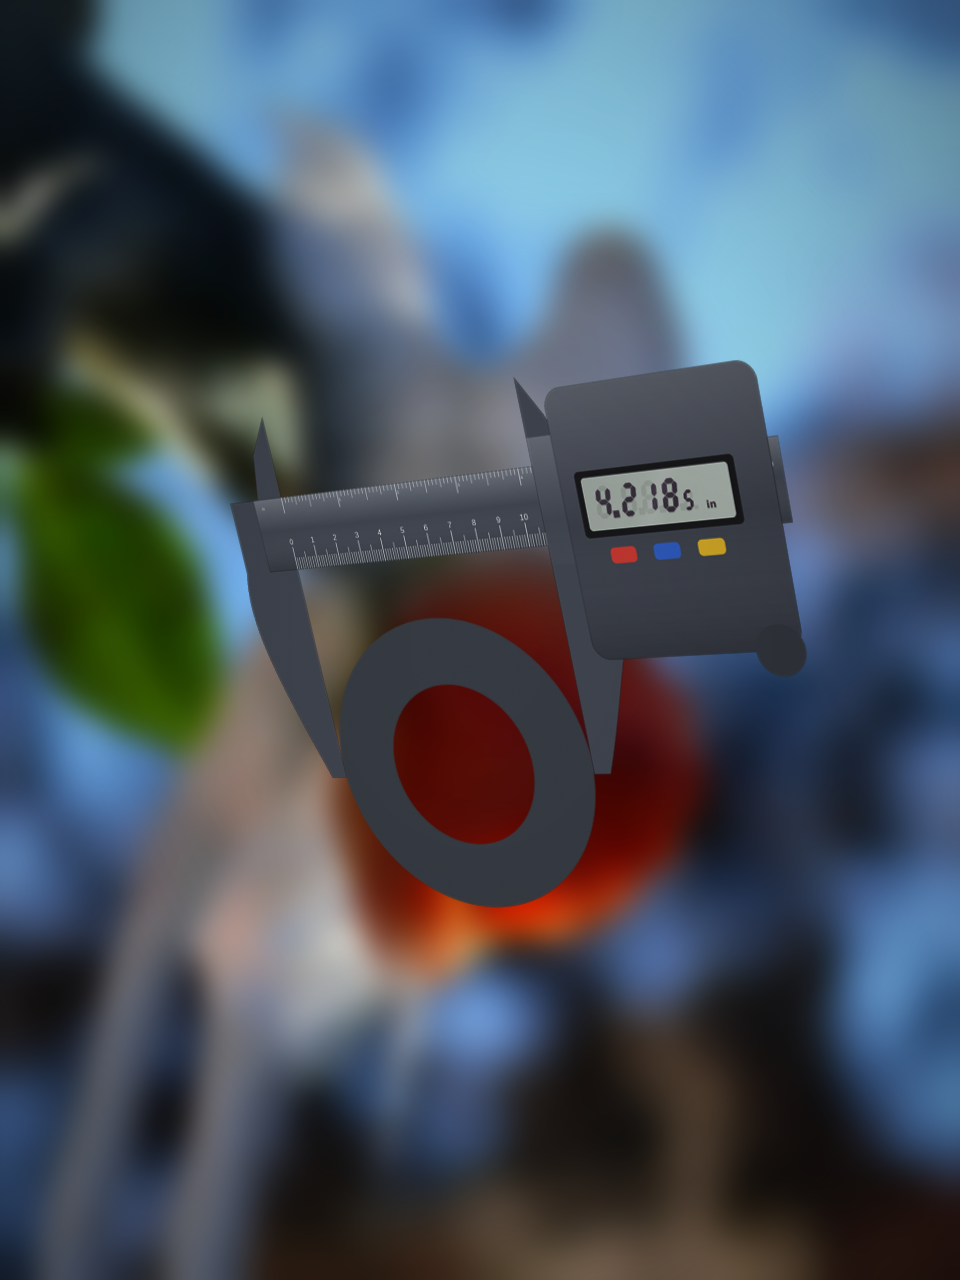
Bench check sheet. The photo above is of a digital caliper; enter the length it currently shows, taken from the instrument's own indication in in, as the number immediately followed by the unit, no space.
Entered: 4.2185in
